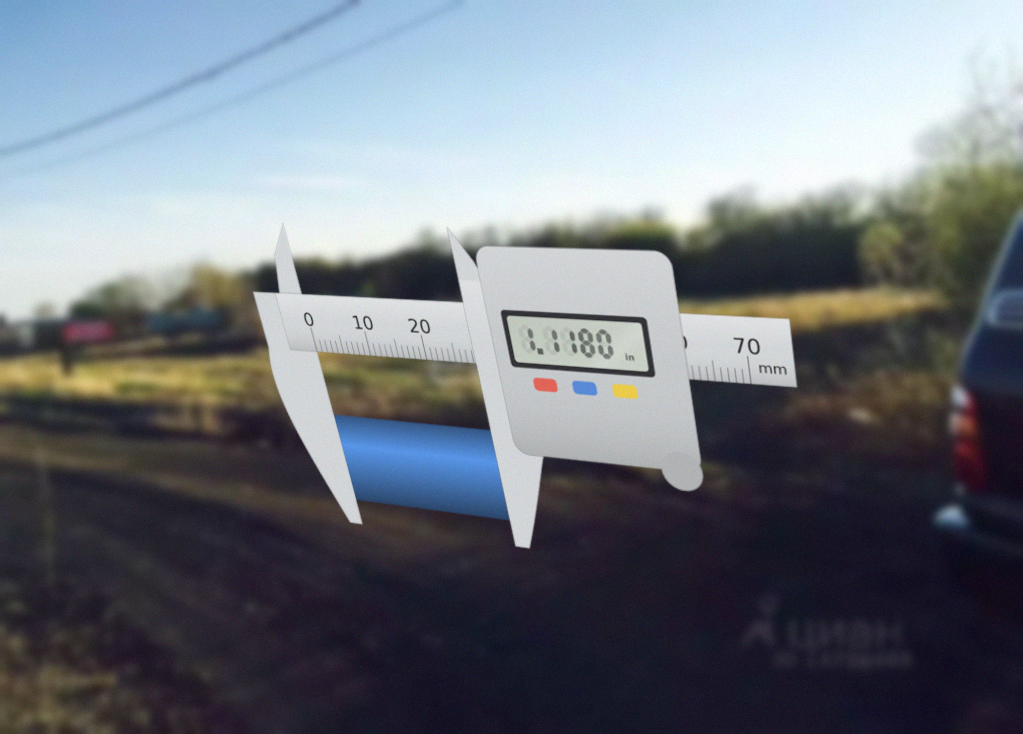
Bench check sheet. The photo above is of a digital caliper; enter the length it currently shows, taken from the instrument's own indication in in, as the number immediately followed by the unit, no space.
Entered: 1.1180in
